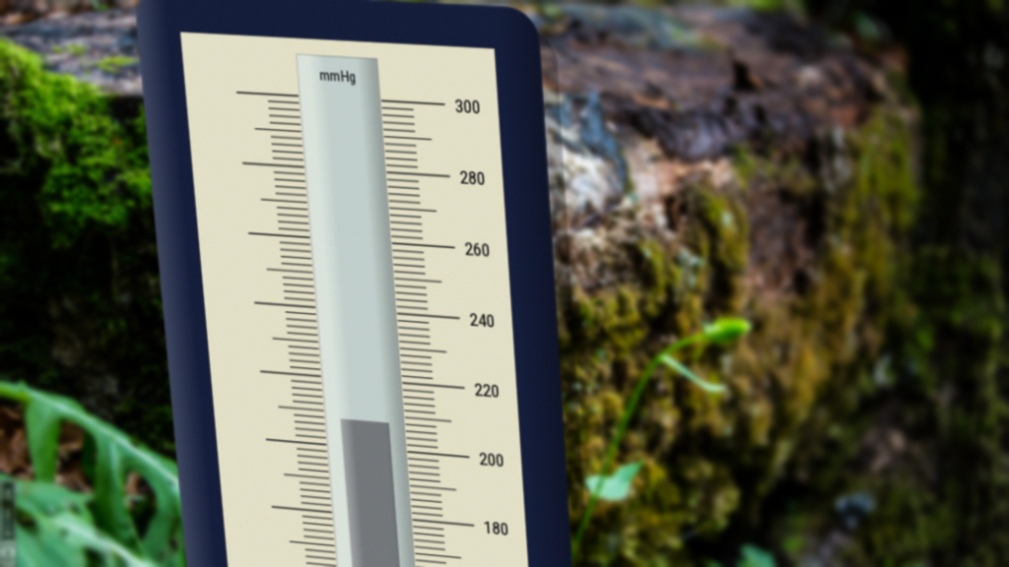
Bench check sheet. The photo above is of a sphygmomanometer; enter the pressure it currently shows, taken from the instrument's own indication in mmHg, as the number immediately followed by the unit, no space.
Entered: 208mmHg
